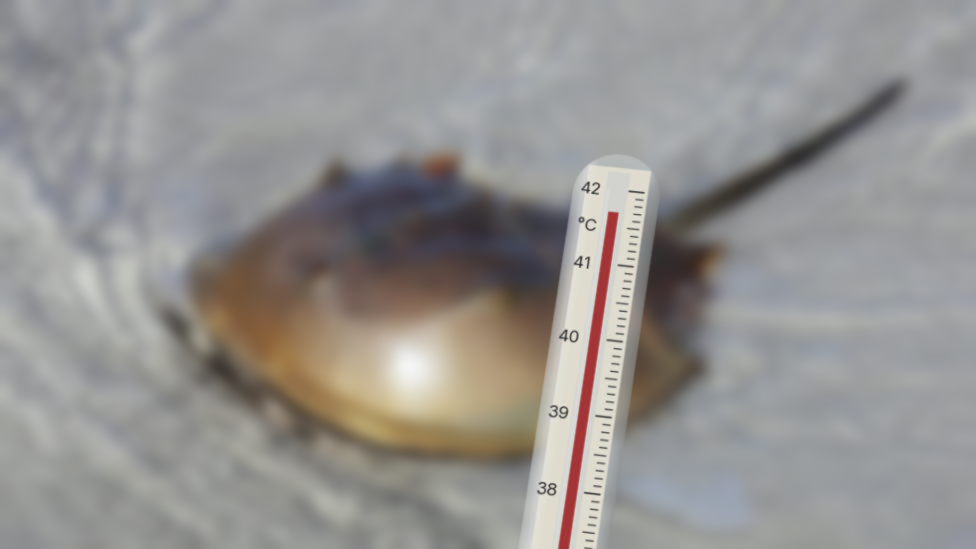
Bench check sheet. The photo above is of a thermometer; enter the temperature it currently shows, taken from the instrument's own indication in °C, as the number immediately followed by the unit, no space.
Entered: 41.7°C
